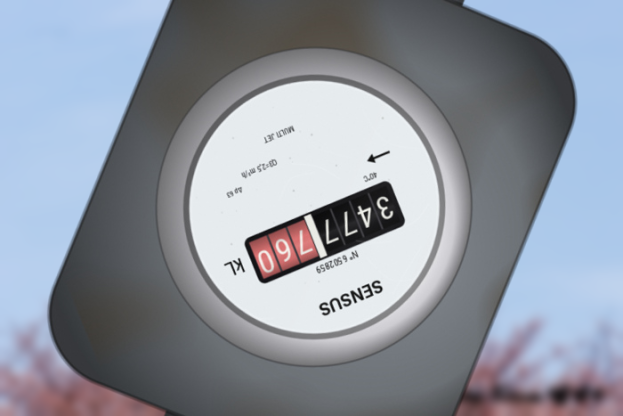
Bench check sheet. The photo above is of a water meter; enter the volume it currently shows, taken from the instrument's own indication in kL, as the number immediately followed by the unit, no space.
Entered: 3477.760kL
